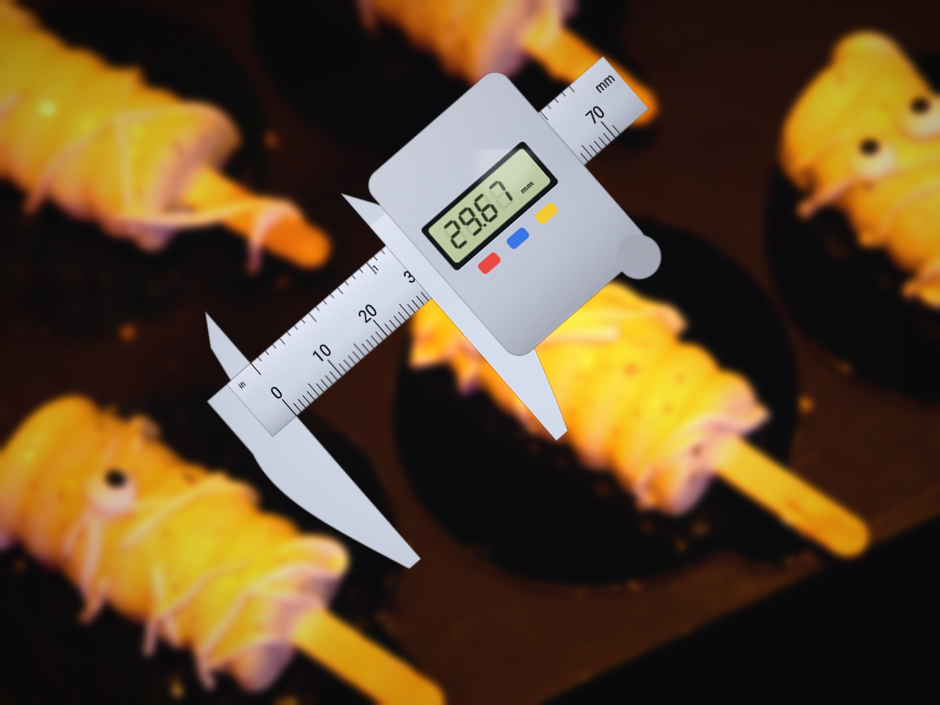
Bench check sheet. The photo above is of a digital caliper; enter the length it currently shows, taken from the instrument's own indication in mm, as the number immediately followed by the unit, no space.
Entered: 29.67mm
